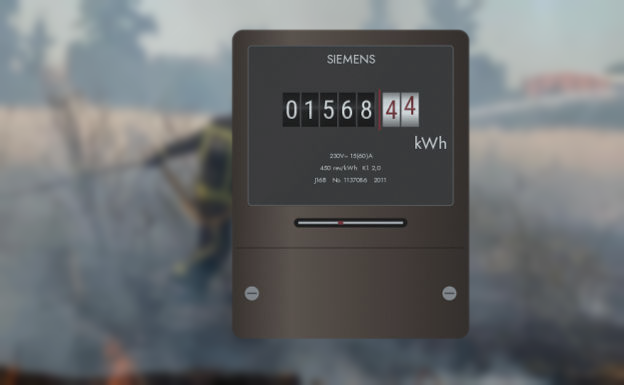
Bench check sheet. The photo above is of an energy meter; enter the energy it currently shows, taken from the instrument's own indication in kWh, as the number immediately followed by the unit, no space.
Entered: 1568.44kWh
